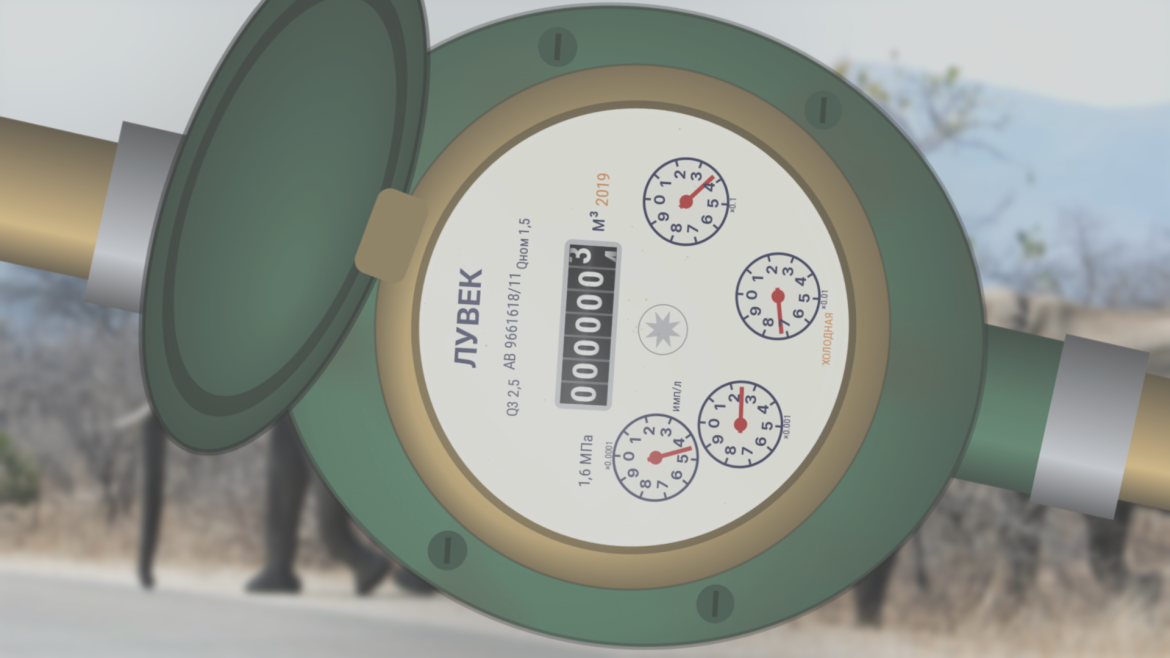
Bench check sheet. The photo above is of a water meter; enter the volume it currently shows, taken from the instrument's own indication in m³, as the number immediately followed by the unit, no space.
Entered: 3.3724m³
